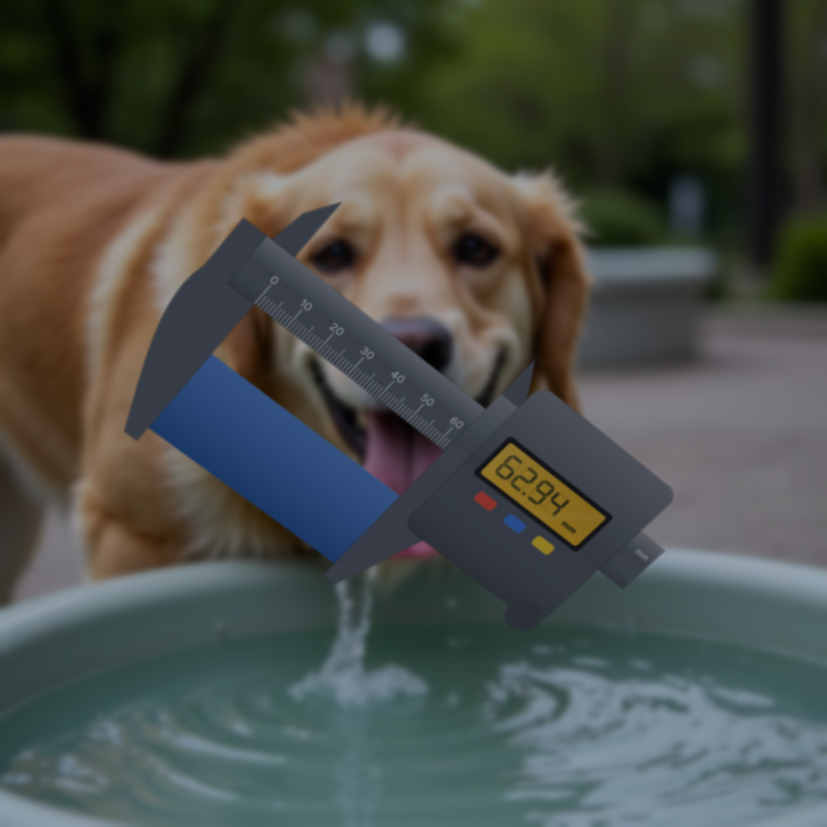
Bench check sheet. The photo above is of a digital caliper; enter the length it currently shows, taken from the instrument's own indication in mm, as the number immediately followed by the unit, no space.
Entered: 62.94mm
